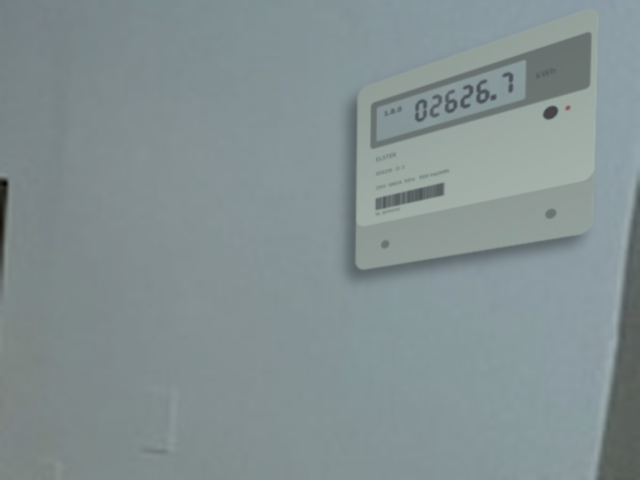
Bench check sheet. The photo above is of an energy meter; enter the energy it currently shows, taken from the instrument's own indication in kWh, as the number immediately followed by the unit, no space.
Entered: 2626.7kWh
